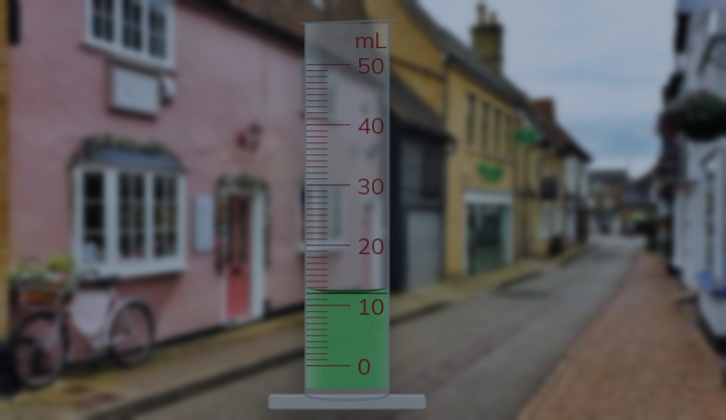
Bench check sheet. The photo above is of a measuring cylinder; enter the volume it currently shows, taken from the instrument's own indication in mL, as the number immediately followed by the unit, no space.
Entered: 12mL
